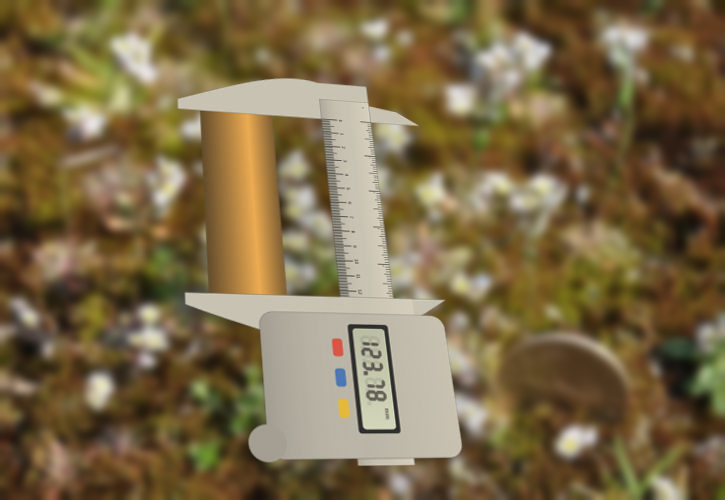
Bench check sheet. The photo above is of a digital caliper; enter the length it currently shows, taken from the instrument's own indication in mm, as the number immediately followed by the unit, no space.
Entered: 123.78mm
